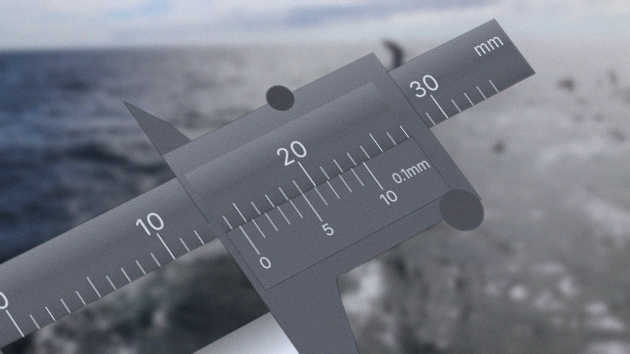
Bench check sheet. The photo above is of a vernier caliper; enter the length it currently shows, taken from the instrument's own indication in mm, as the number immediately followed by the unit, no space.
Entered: 14.5mm
